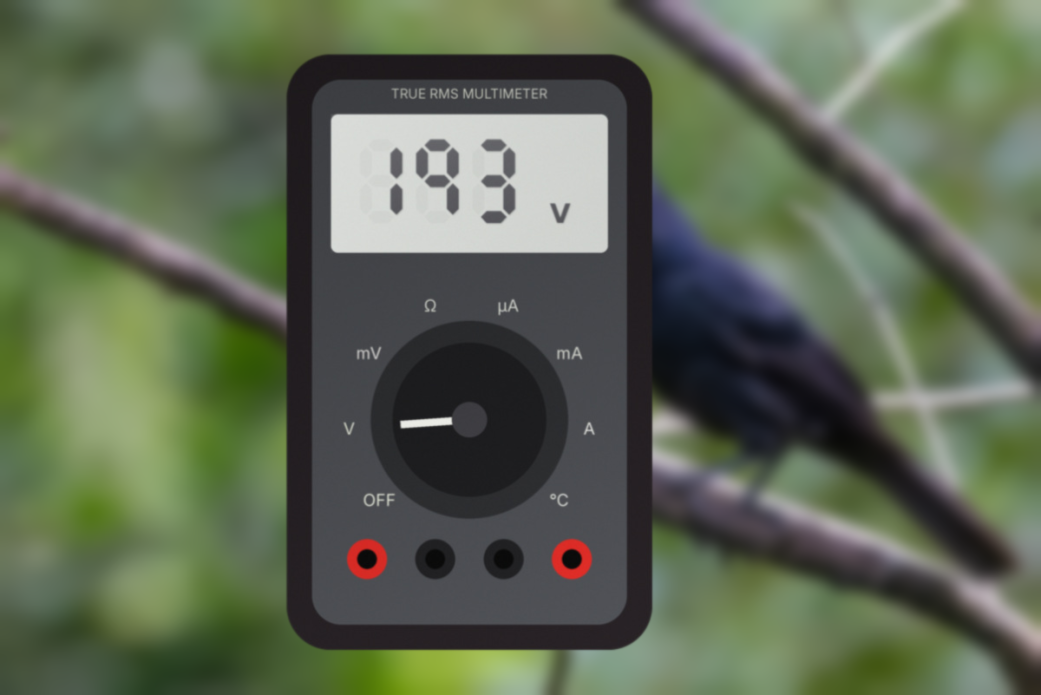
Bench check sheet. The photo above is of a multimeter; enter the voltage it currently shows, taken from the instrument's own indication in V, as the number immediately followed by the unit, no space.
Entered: 193V
